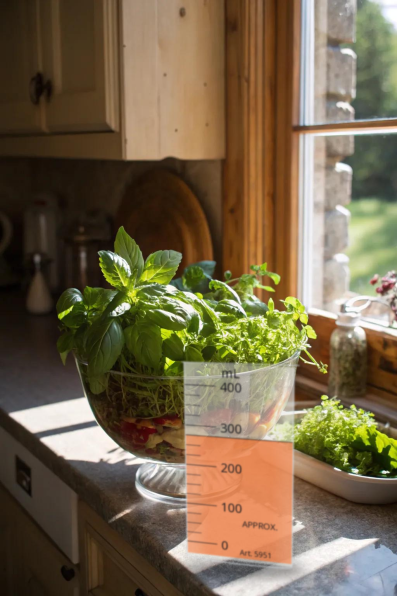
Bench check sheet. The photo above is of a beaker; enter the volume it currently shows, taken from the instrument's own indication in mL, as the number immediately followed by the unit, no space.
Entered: 275mL
